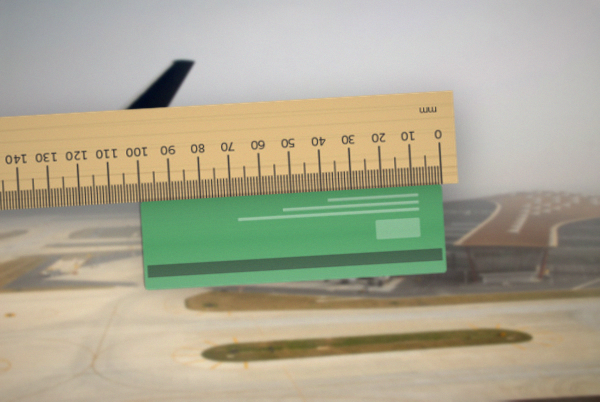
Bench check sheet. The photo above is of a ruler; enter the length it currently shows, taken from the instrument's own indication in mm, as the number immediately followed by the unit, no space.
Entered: 100mm
